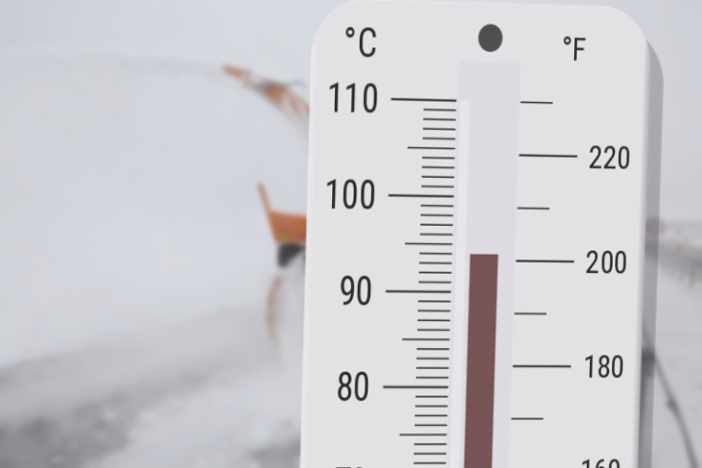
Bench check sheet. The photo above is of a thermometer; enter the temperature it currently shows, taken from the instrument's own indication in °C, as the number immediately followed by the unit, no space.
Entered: 94°C
